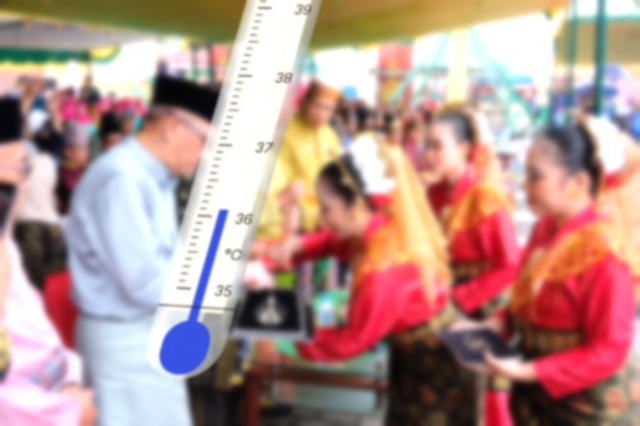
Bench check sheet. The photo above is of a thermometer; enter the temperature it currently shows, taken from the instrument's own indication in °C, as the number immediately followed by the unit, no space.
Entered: 36.1°C
